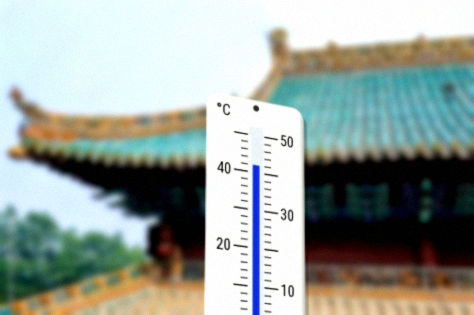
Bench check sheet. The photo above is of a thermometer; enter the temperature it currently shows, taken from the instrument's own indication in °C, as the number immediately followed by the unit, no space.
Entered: 42°C
